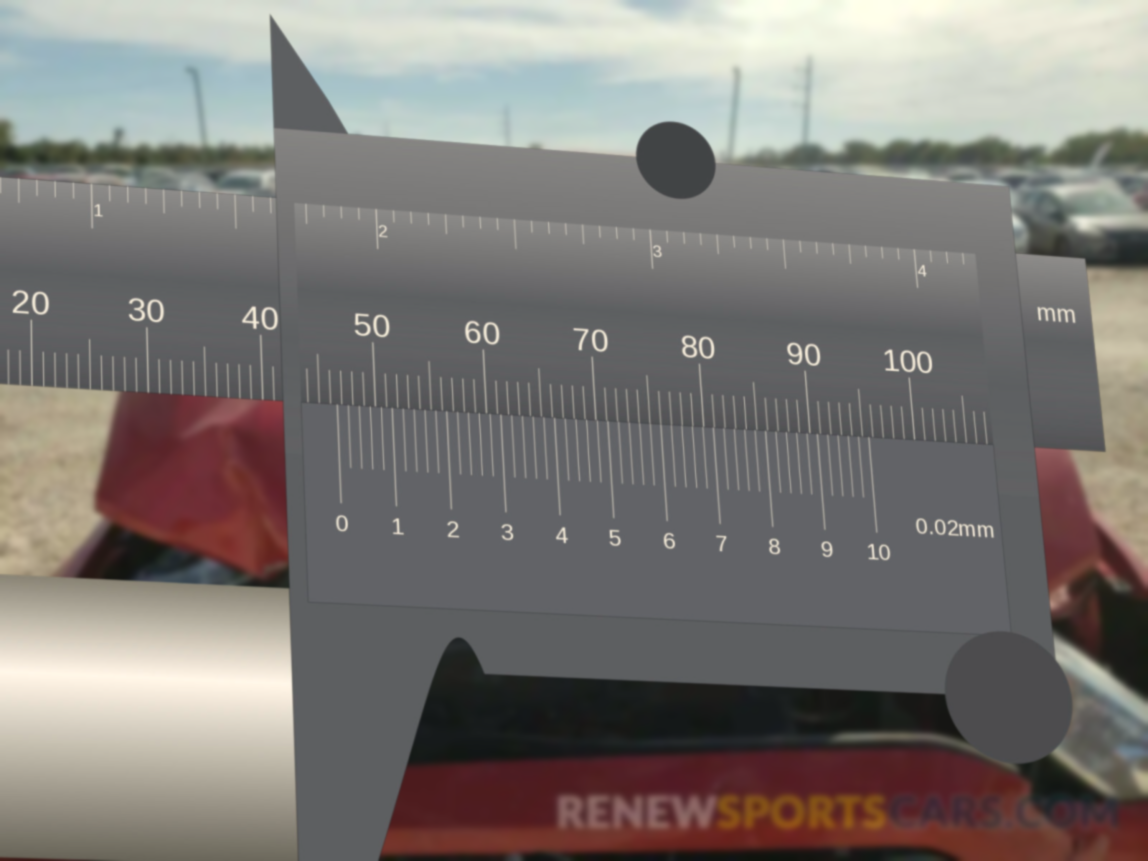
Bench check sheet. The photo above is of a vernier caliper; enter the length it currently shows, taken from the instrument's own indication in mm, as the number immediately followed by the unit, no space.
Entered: 46.6mm
